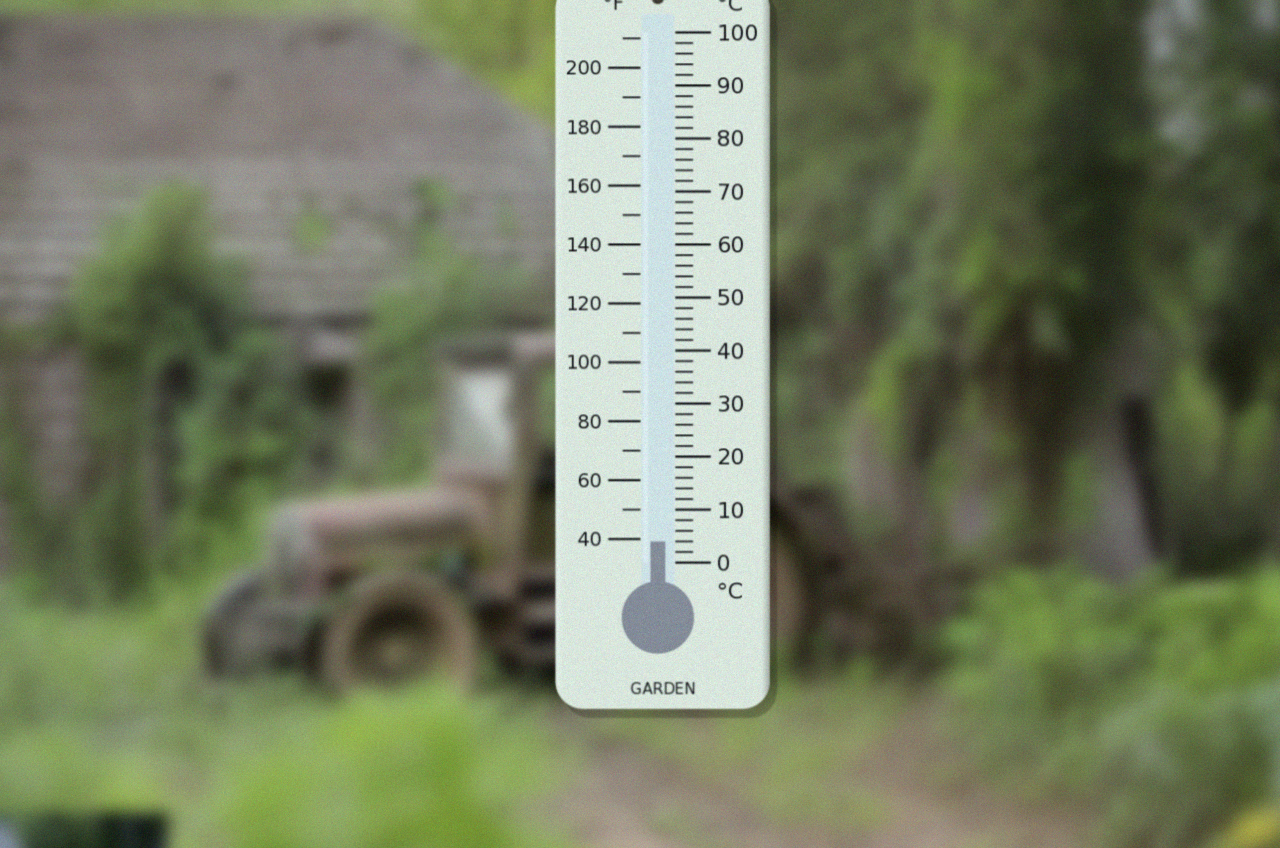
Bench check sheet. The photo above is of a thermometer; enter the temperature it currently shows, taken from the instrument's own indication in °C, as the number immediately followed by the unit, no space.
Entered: 4°C
